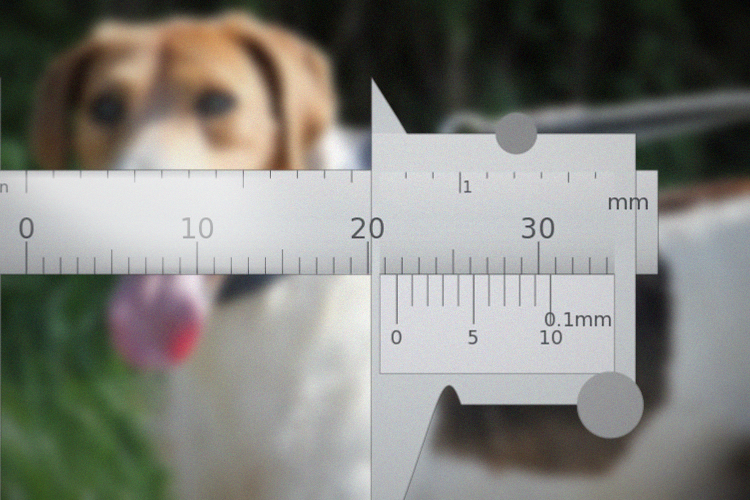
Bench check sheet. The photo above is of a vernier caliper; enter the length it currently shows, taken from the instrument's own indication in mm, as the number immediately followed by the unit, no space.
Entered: 21.7mm
